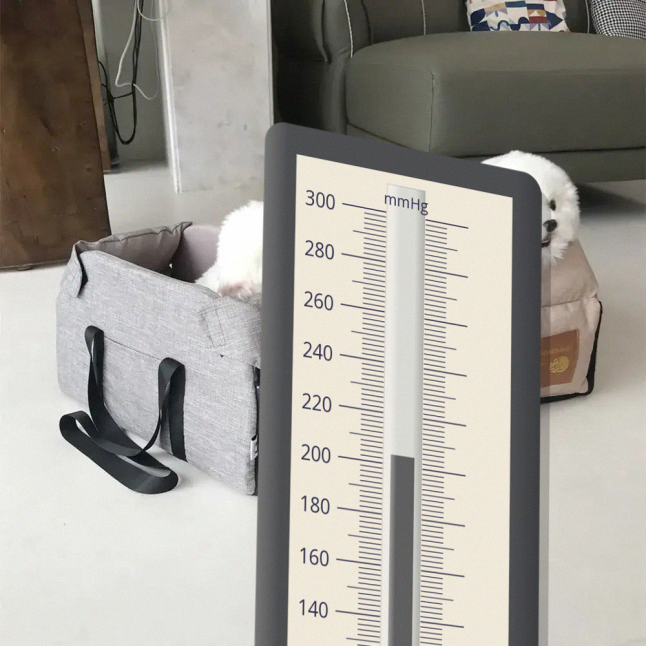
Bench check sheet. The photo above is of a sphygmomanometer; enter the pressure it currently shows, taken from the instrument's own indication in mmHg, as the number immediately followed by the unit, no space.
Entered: 204mmHg
